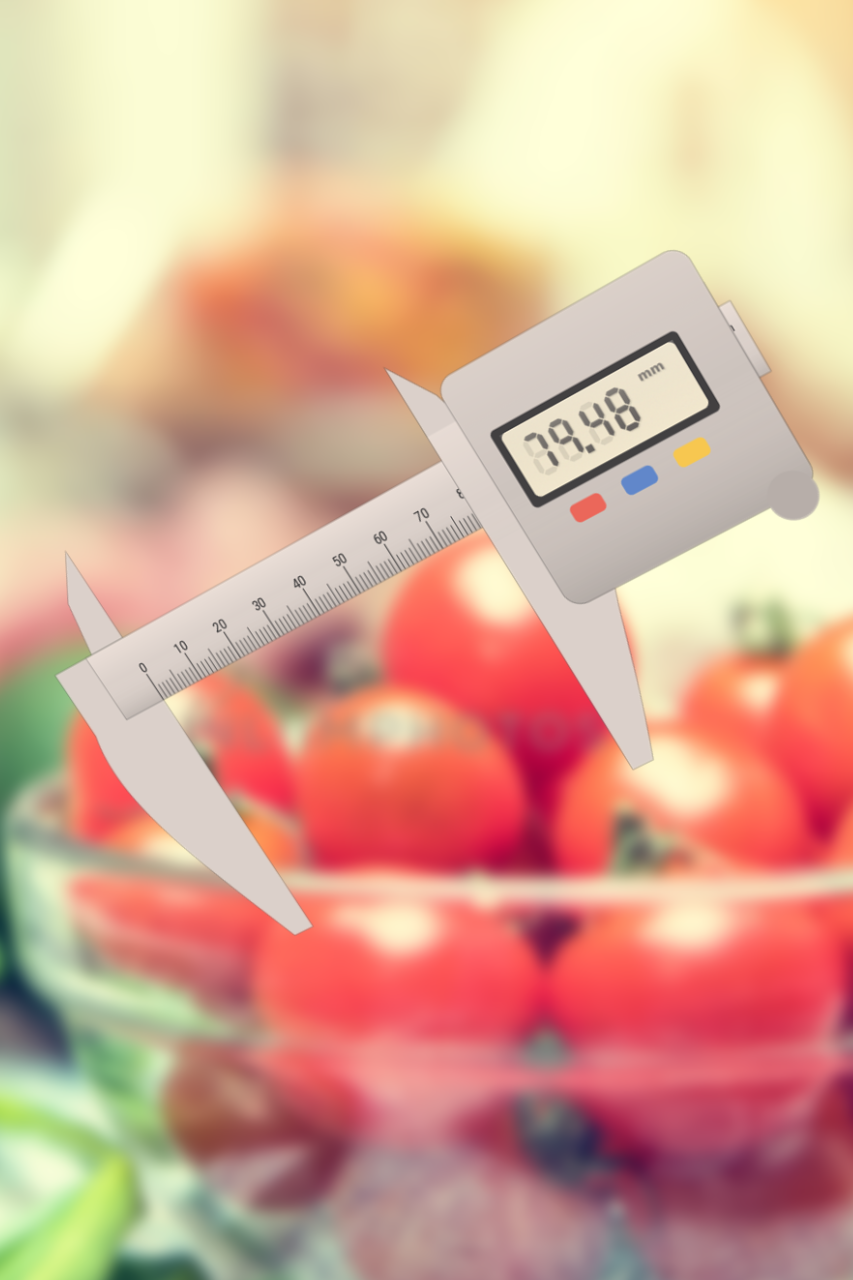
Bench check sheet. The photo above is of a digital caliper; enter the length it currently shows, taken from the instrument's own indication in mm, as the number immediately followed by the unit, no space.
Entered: 79.48mm
